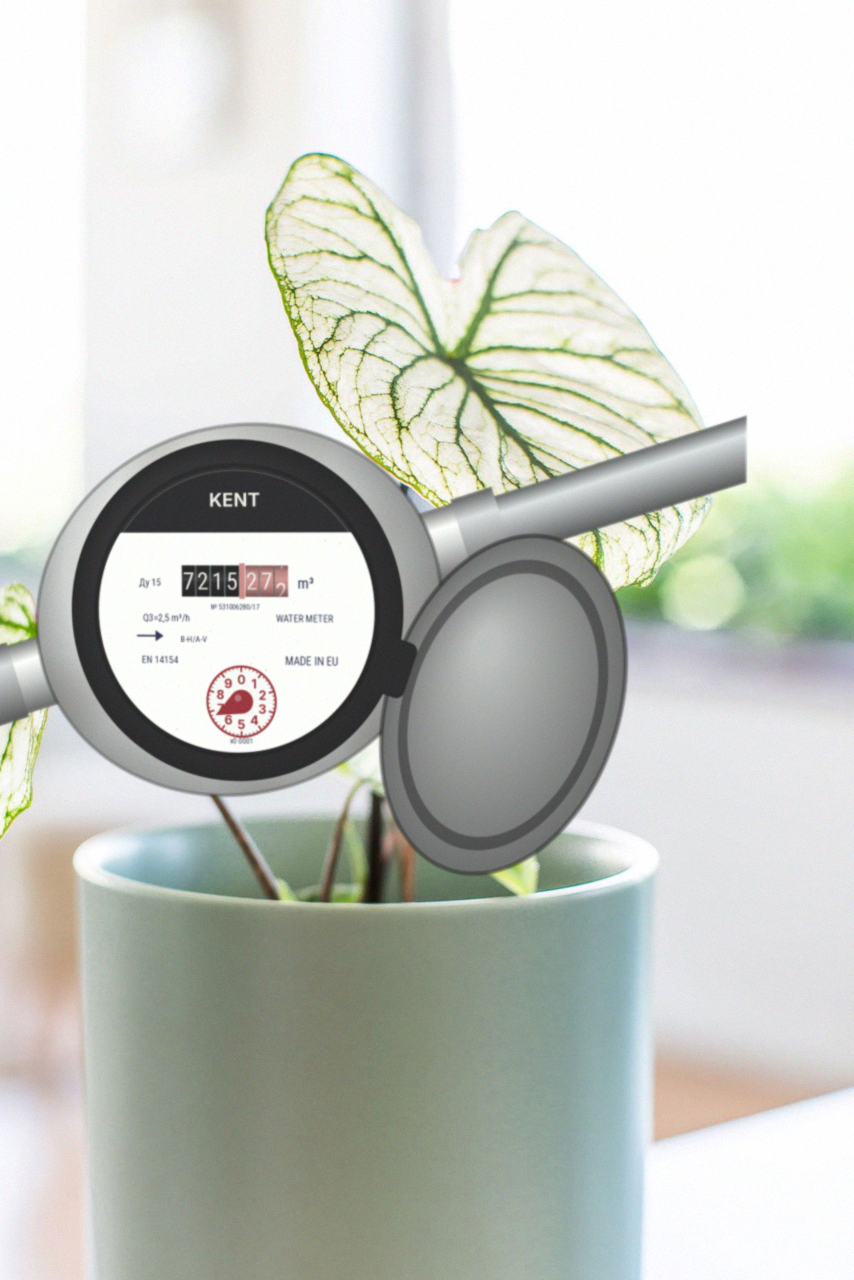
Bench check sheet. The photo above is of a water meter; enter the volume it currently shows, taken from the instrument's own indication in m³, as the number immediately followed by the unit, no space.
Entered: 7215.2716m³
